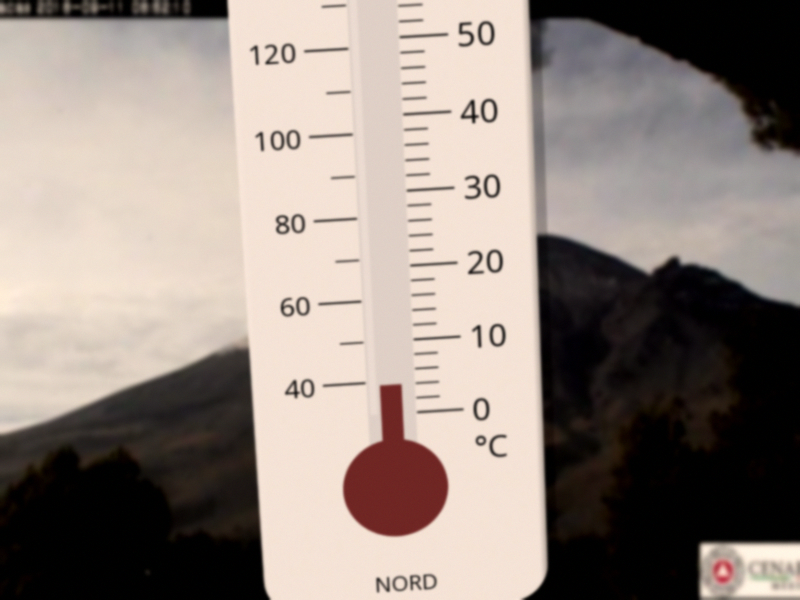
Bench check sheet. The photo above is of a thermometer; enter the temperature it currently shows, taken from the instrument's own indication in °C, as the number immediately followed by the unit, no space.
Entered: 4°C
